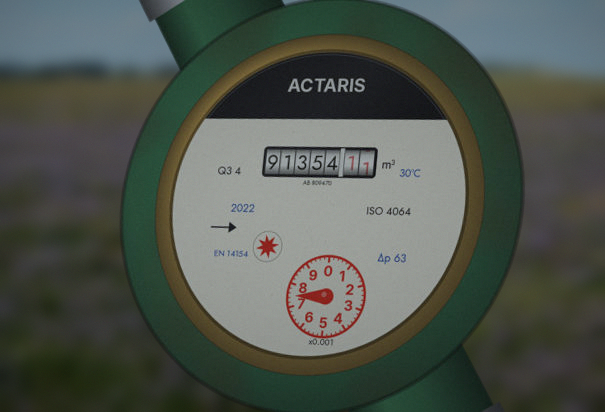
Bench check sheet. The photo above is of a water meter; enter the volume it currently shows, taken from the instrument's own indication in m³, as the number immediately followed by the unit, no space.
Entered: 91354.107m³
